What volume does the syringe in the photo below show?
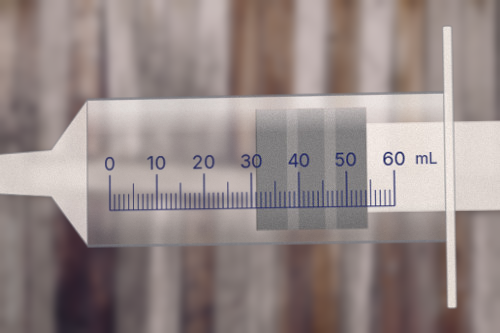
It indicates 31 mL
